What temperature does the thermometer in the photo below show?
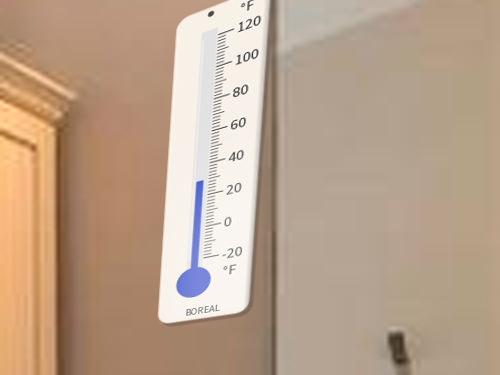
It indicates 30 °F
